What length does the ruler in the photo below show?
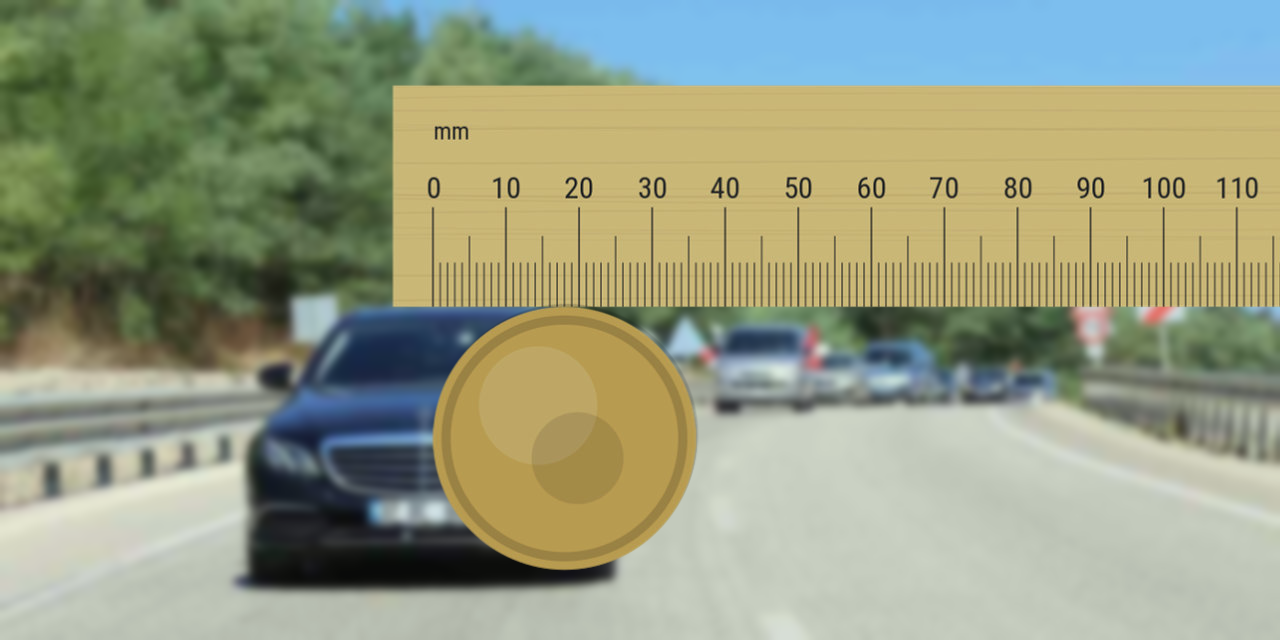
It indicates 36 mm
